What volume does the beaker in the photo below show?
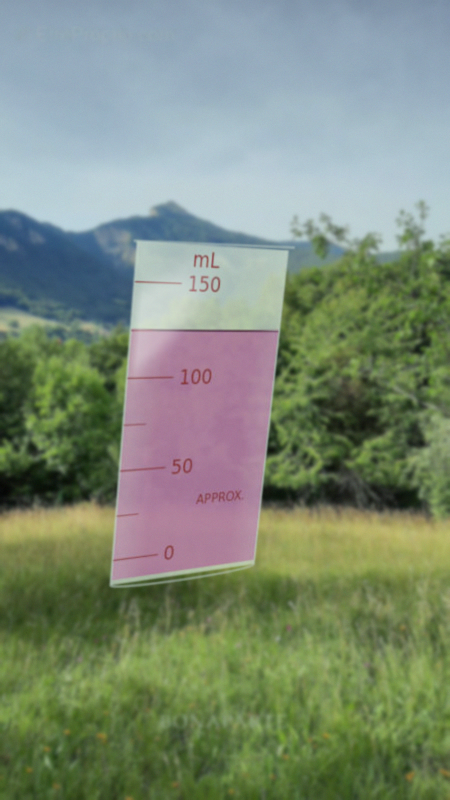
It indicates 125 mL
